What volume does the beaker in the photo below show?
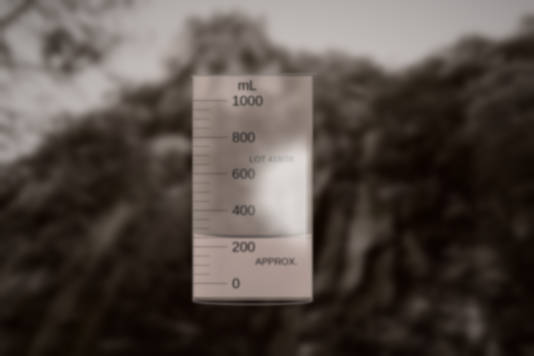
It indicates 250 mL
